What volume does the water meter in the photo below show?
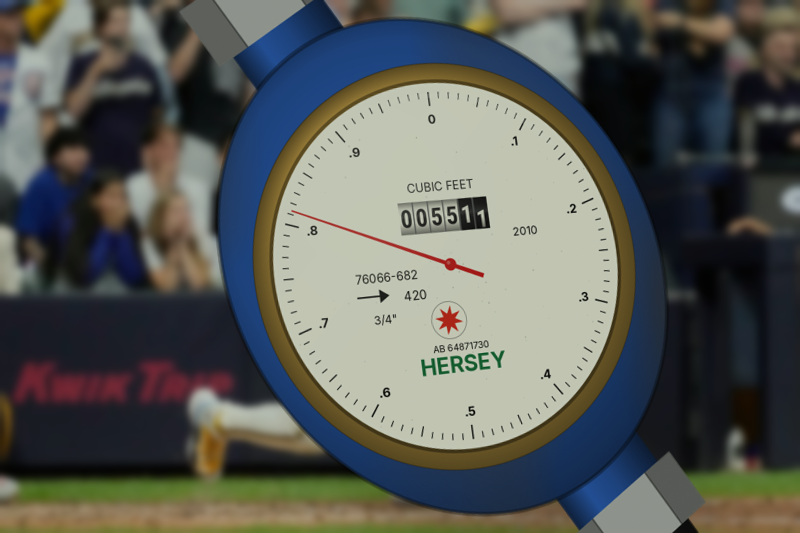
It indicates 5510.81 ft³
